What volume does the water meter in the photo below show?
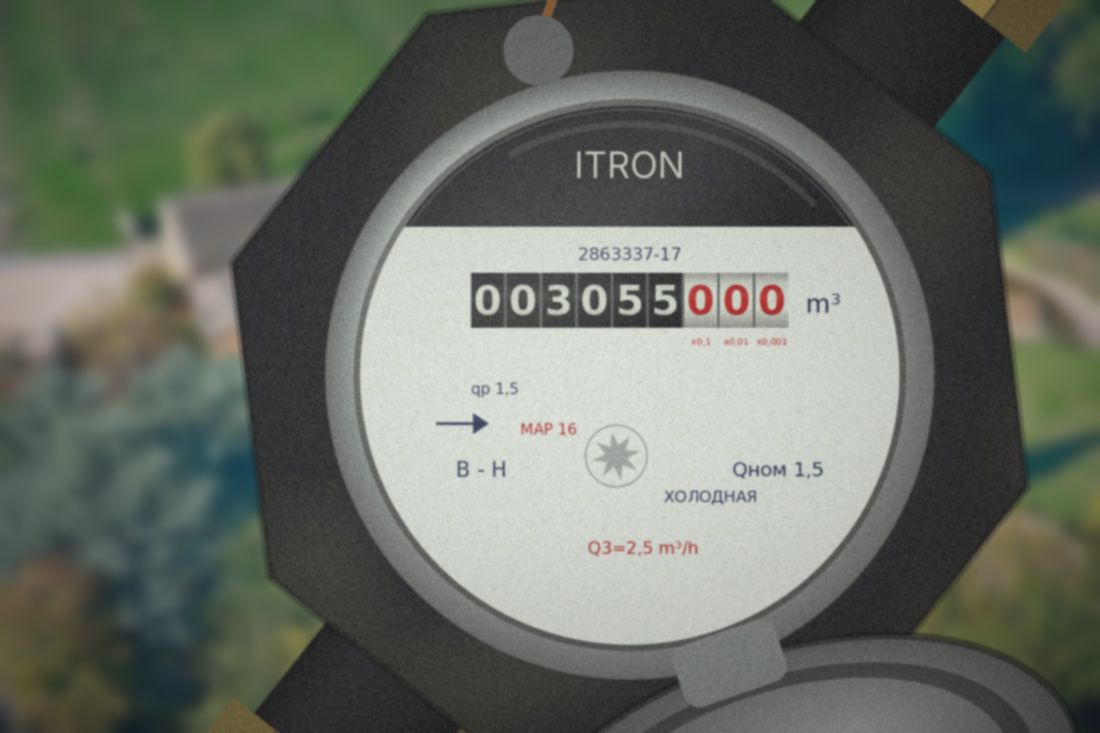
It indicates 3055.000 m³
